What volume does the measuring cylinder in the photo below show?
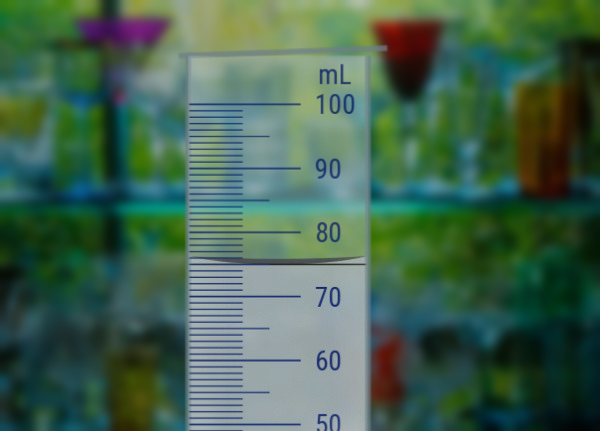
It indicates 75 mL
